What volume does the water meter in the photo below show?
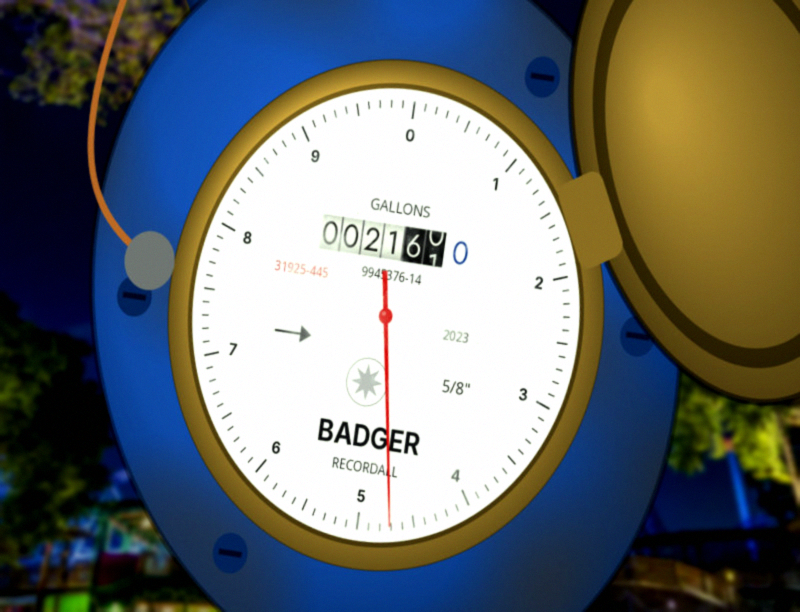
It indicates 21604.7 gal
